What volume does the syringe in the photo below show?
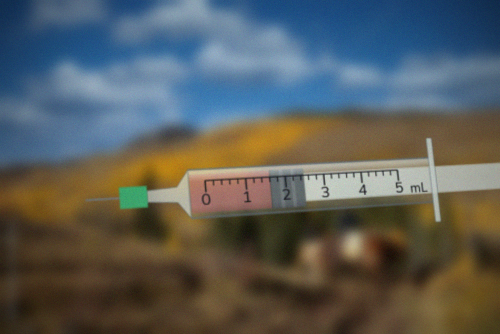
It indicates 1.6 mL
